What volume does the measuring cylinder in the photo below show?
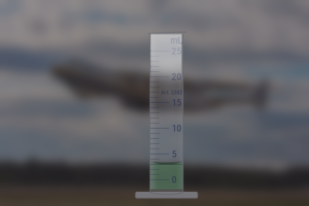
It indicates 3 mL
